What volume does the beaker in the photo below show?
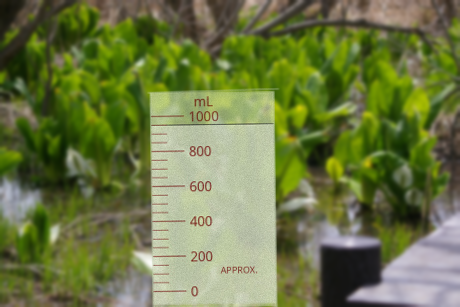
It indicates 950 mL
